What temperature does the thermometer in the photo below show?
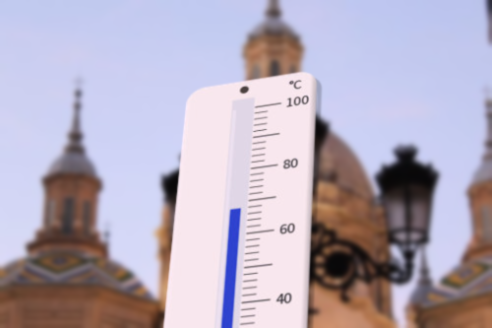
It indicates 68 °C
